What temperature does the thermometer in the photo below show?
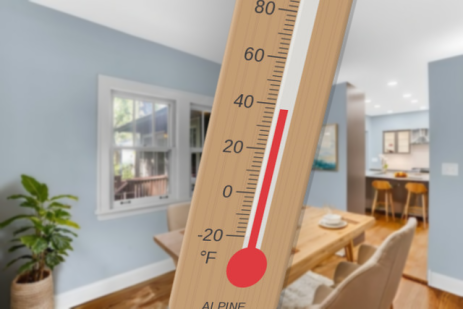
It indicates 38 °F
